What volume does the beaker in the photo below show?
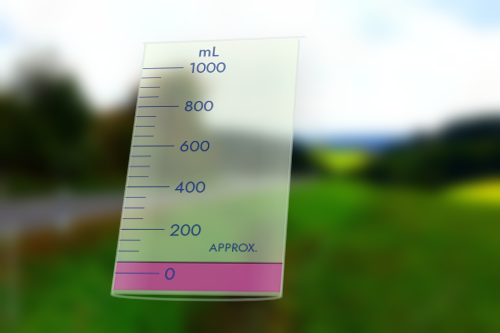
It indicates 50 mL
